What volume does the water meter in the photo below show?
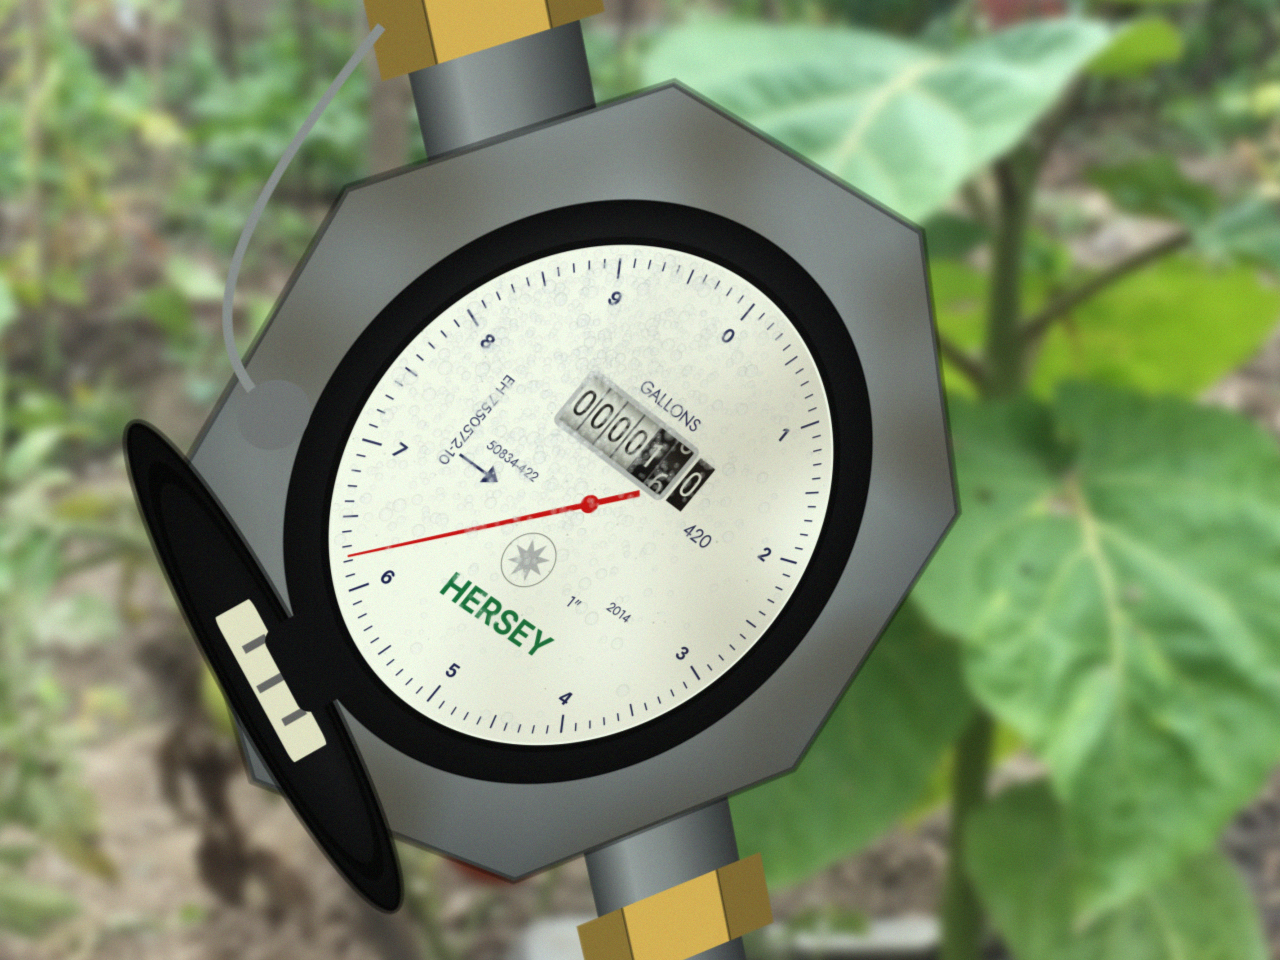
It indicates 156.2 gal
